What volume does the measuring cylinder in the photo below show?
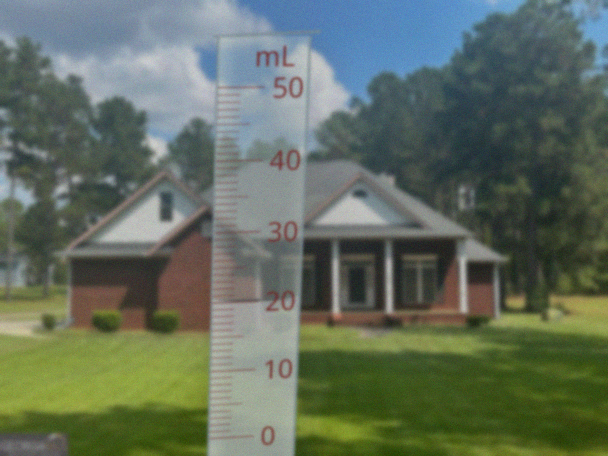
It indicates 20 mL
